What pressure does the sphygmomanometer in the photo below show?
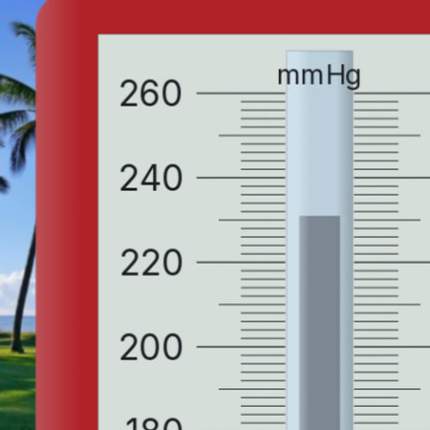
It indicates 231 mmHg
